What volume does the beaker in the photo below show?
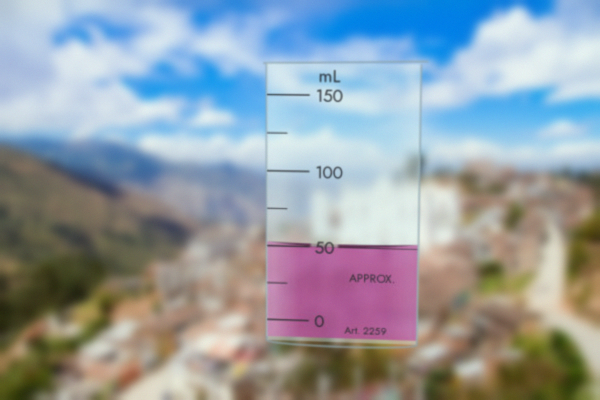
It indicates 50 mL
